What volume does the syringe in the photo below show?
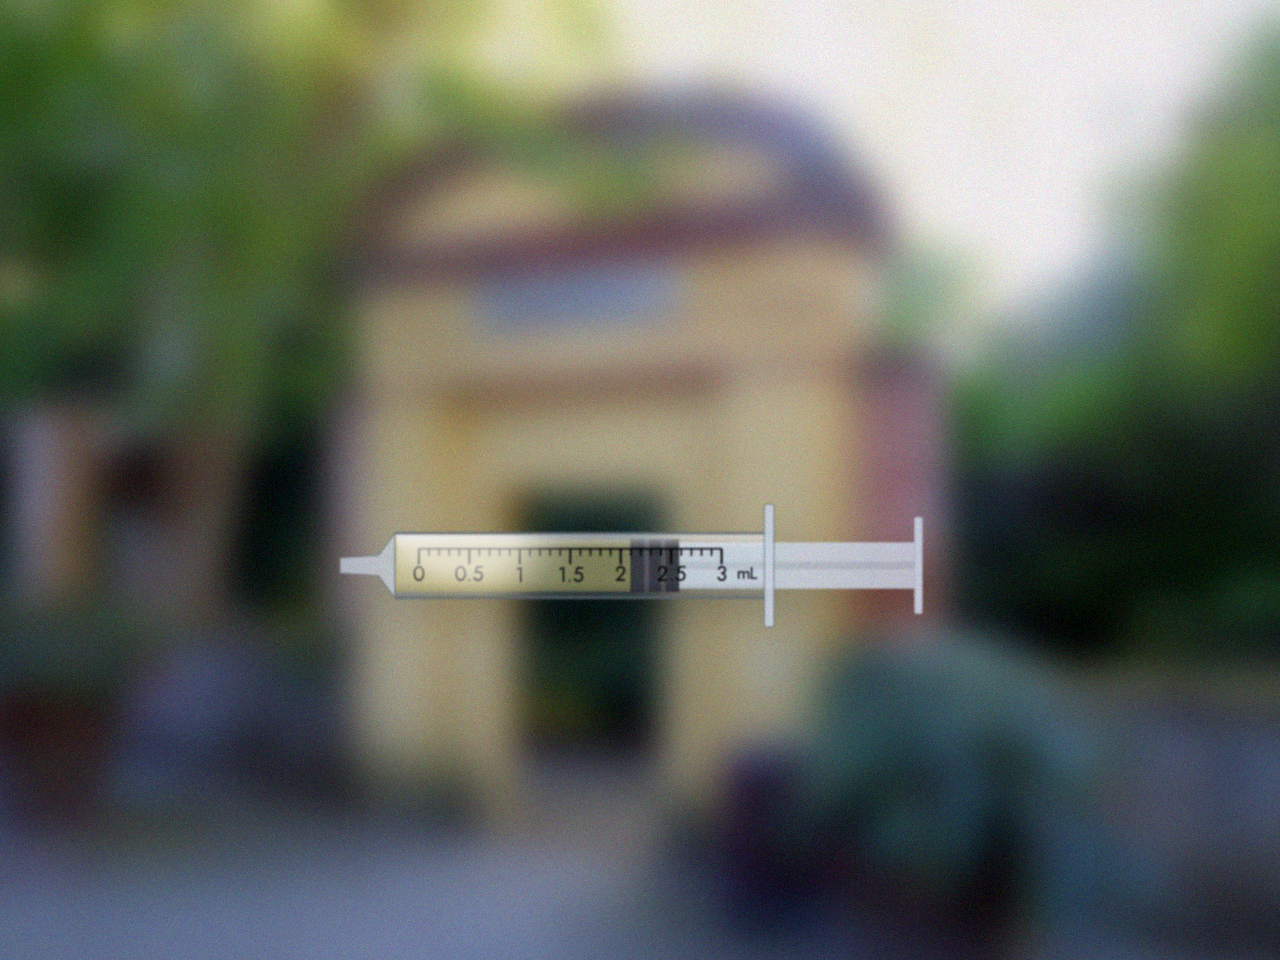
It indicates 2.1 mL
